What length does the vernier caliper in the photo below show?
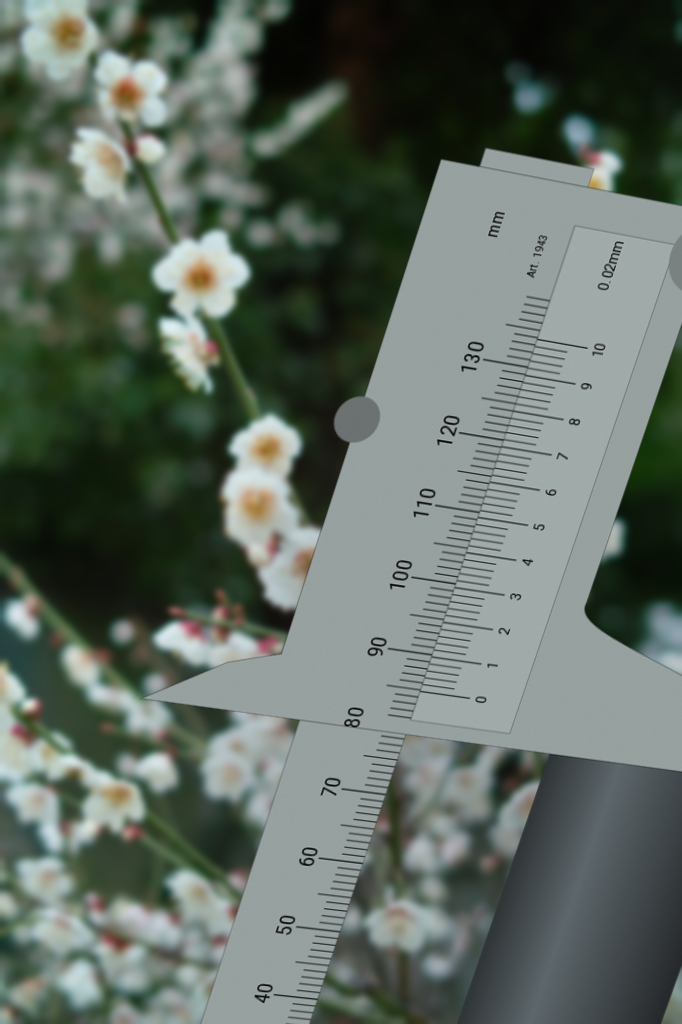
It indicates 84.8 mm
